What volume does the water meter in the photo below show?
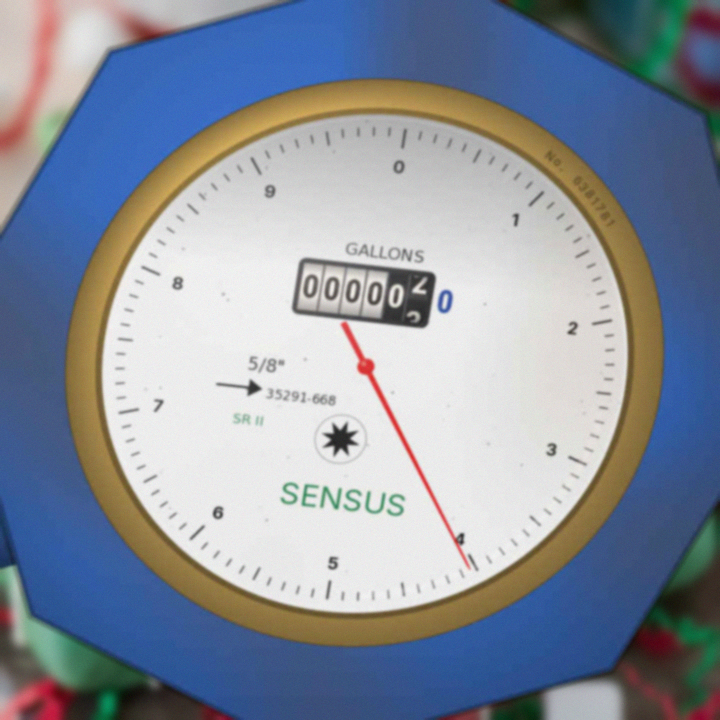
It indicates 24.0 gal
